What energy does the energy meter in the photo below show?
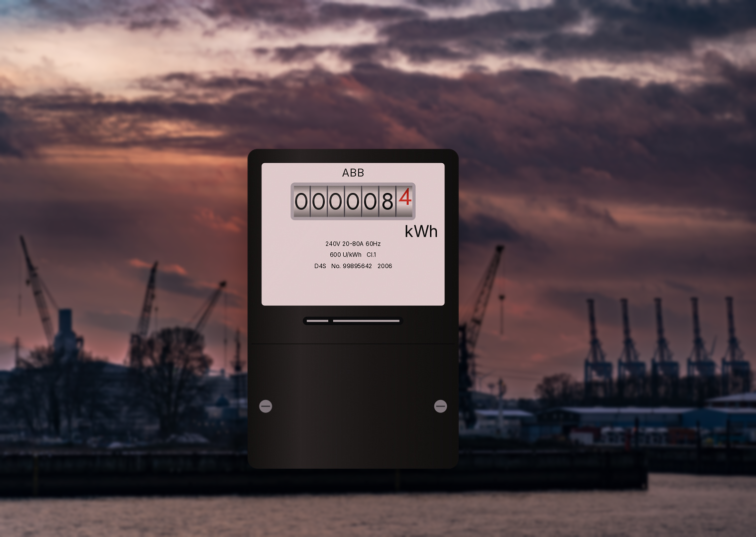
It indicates 8.4 kWh
